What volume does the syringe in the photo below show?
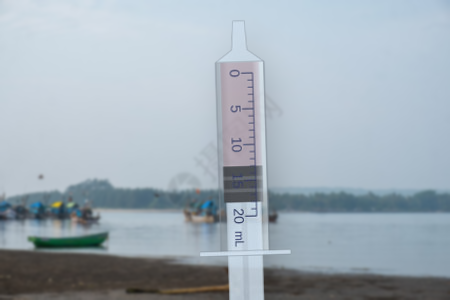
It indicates 13 mL
